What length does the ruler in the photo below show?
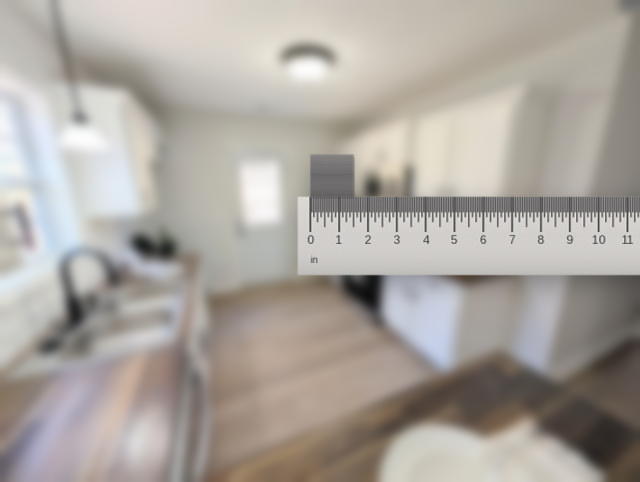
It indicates 1.5 in
